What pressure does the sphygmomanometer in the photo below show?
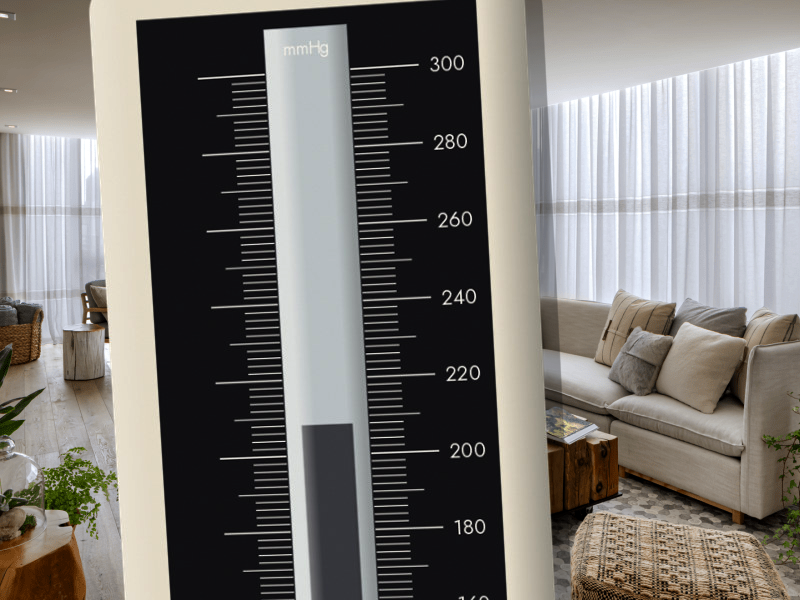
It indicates 208 mmHg
